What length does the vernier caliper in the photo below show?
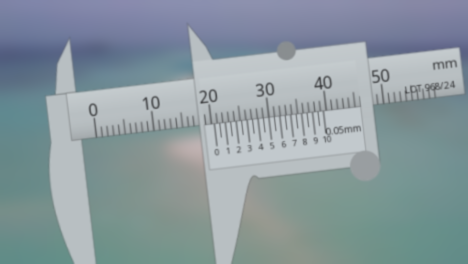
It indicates 20.5 mm
